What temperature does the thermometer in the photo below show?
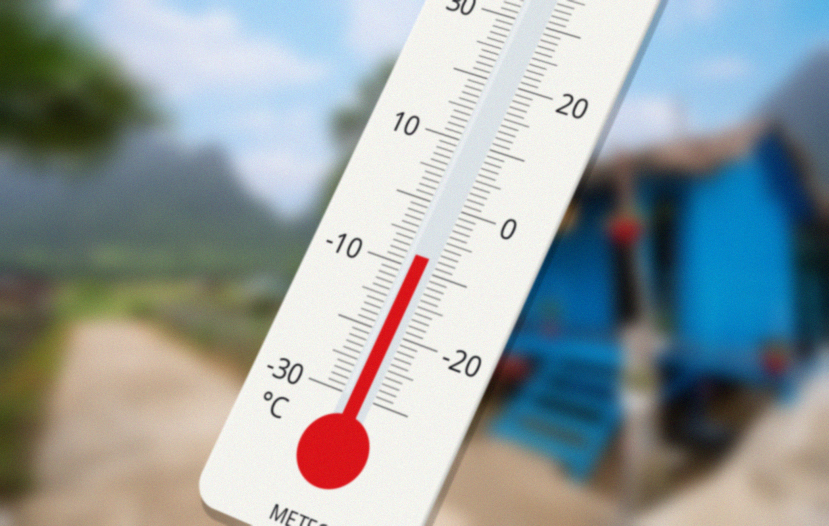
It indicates -8 °C
